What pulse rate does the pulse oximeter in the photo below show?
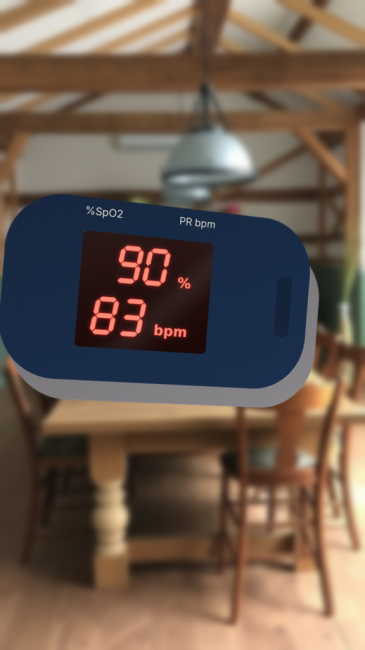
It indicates 83 bpm
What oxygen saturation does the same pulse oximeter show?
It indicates 90 %
